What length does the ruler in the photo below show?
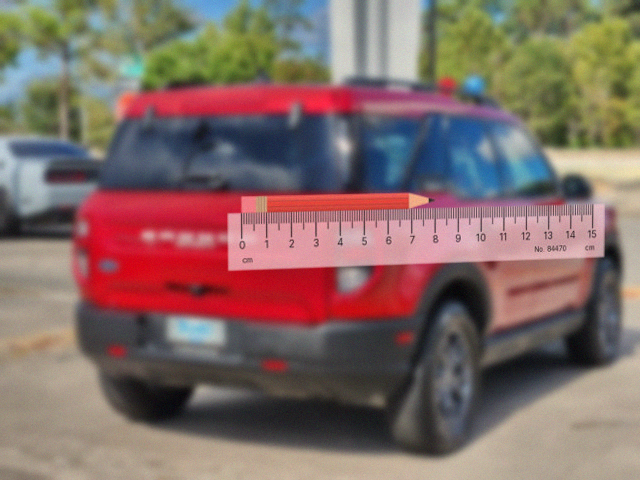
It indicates 8 cm
